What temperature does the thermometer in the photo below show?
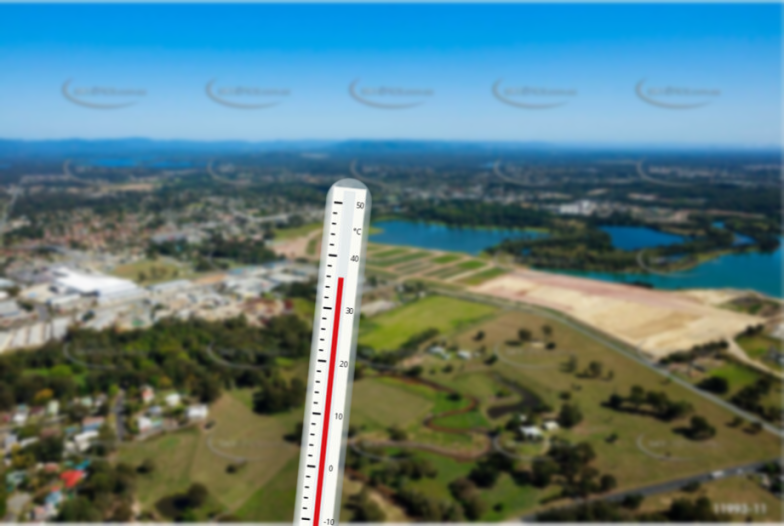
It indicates 36 °C
